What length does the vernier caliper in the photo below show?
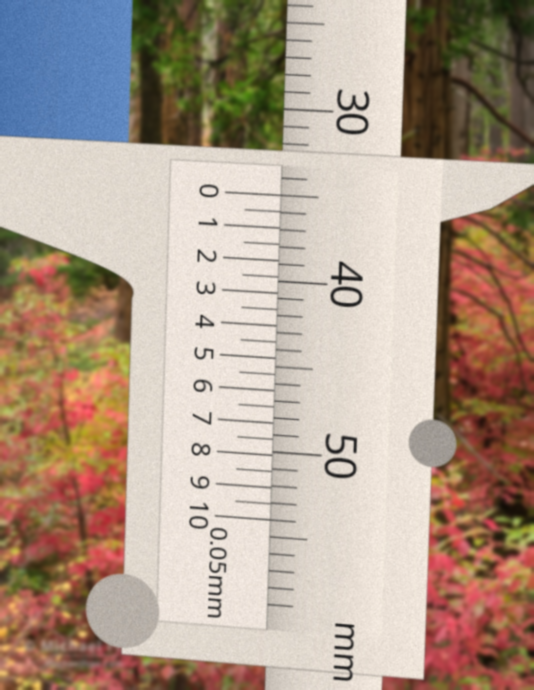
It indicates 35.0 mm
